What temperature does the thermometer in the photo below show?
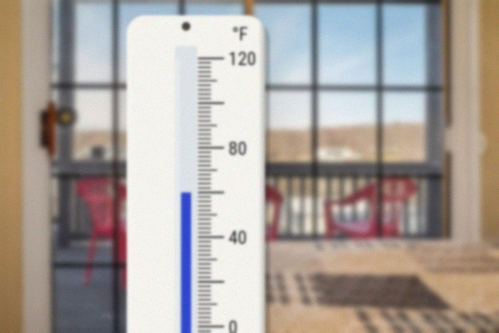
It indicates 60 °F
